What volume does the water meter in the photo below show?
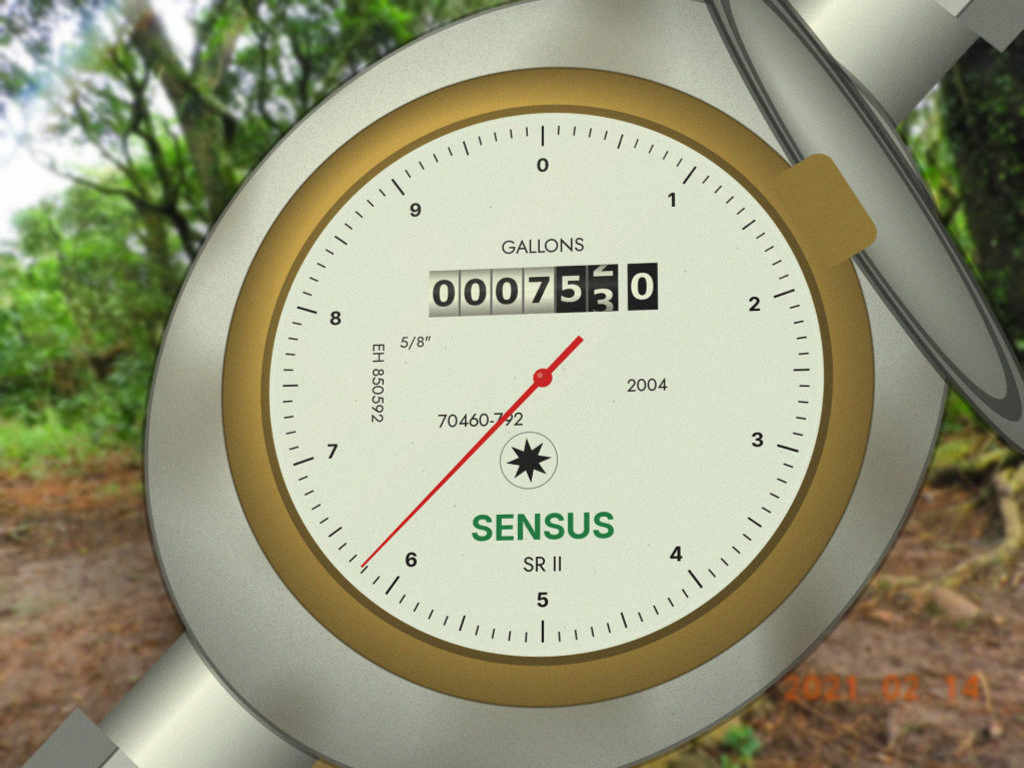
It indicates 7526.2 gal
